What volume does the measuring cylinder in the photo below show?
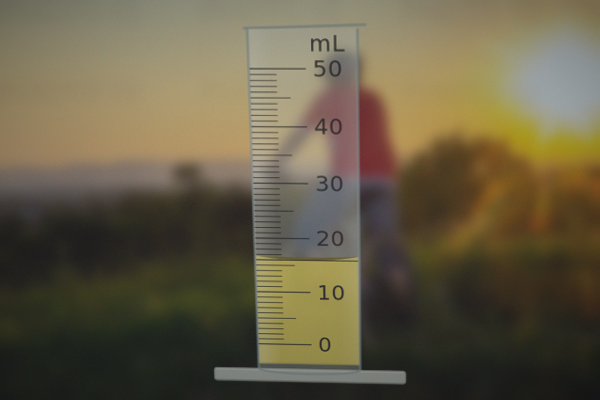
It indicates 16 mL
